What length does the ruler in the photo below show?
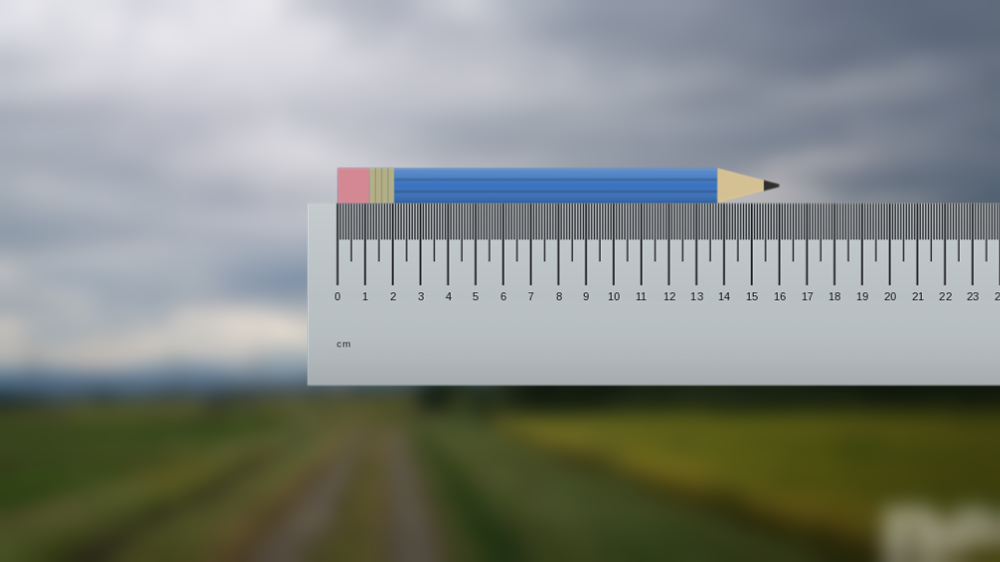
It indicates 16 cm
